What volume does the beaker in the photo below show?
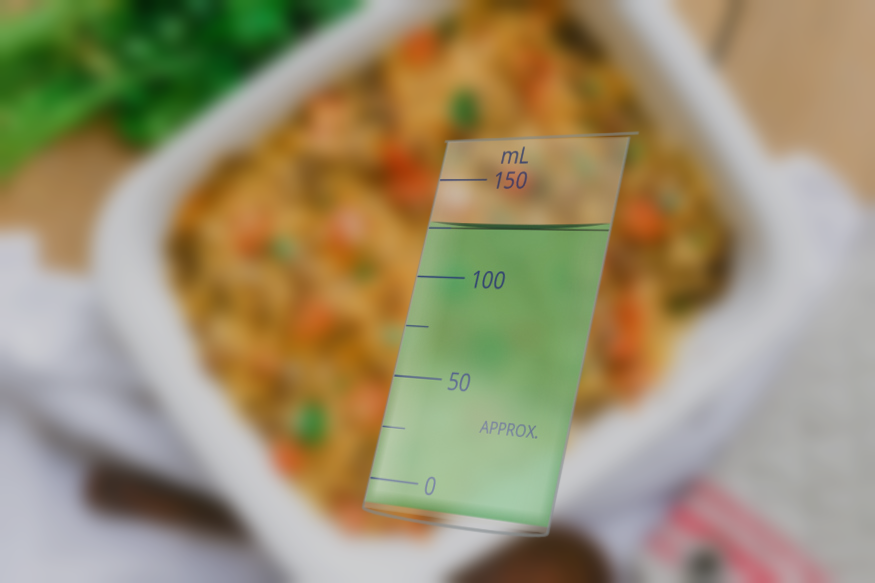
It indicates 125 mL
